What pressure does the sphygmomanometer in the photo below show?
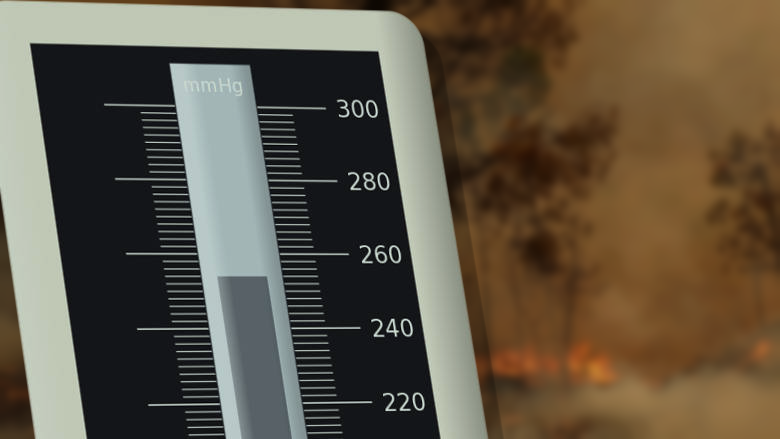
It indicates 254 mmHg
